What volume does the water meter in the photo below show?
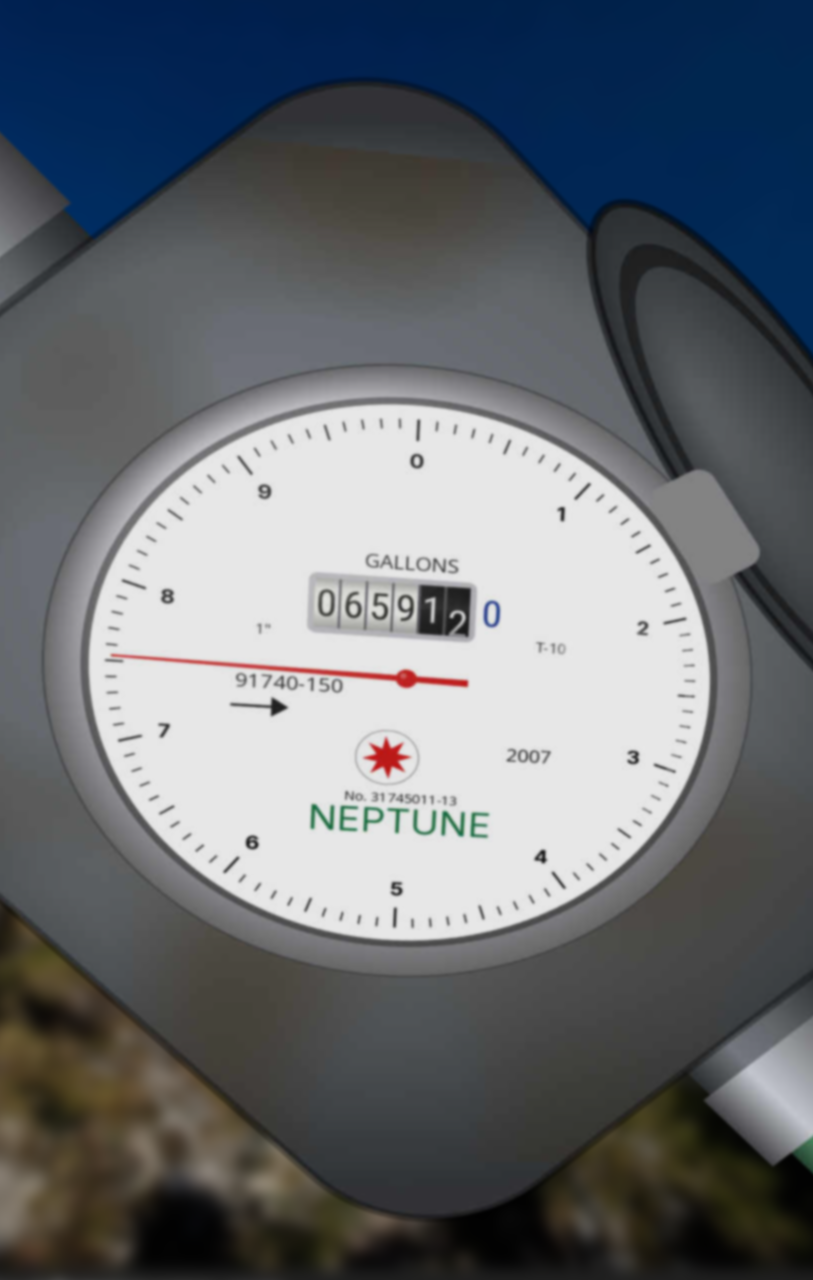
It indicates 659117.5 gal
